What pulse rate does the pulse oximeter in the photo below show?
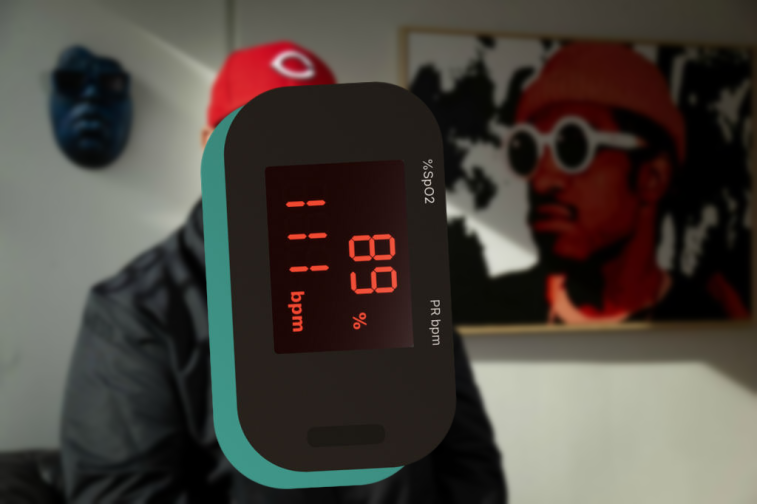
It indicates 111 bpm
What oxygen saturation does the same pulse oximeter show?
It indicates 89 %
